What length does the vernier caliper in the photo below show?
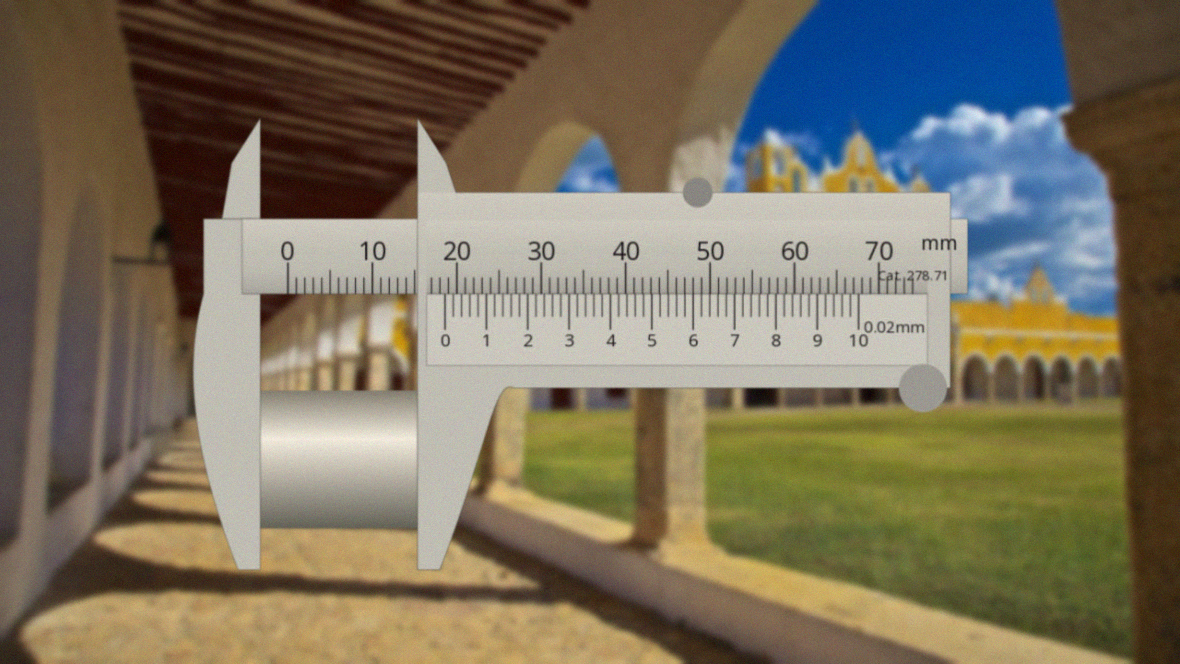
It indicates 18.6 mm
